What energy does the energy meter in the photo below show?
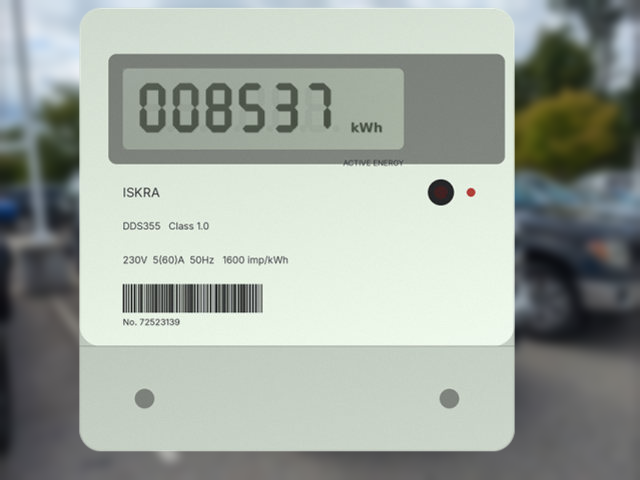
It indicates 8537 kWh
